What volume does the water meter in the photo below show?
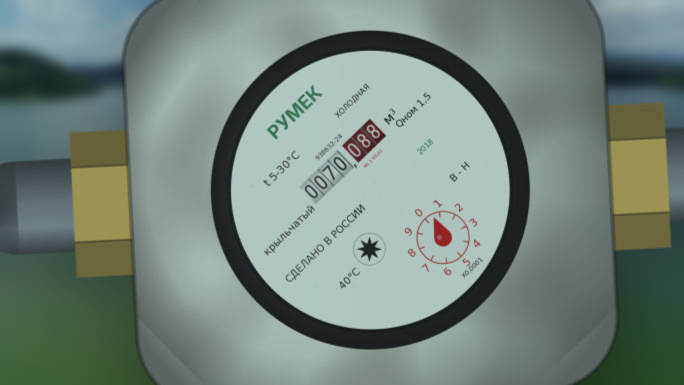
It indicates 70.0880 m³
